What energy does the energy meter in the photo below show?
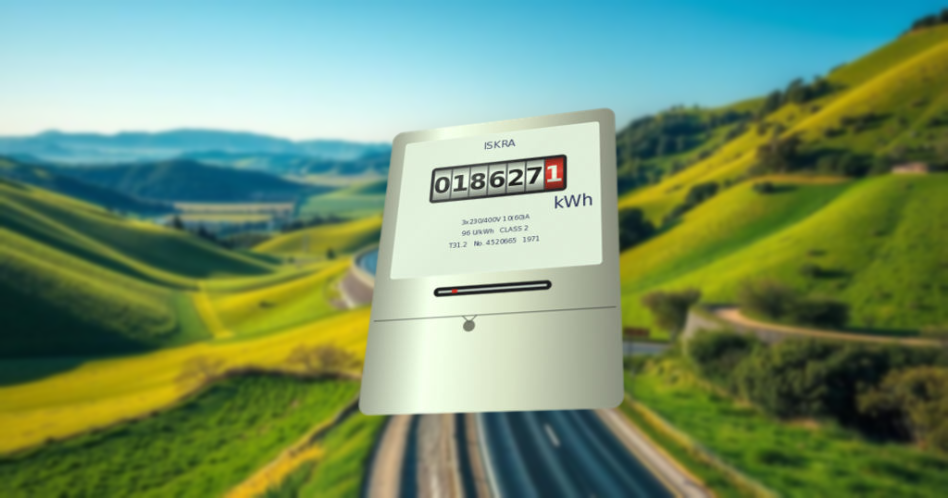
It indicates 18627.1 kWh
